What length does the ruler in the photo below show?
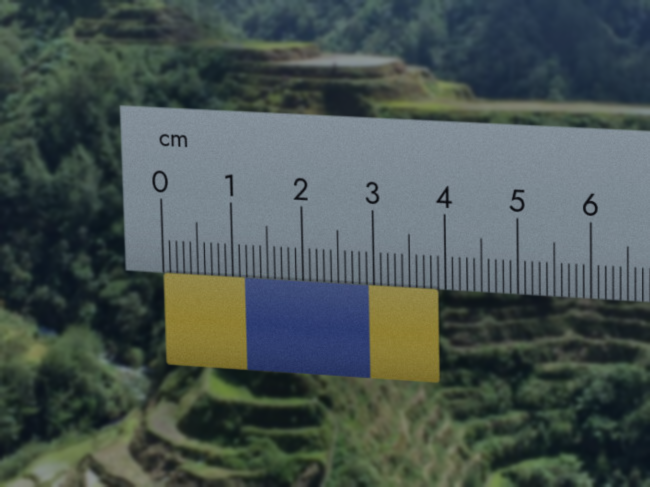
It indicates 3.9 cm
